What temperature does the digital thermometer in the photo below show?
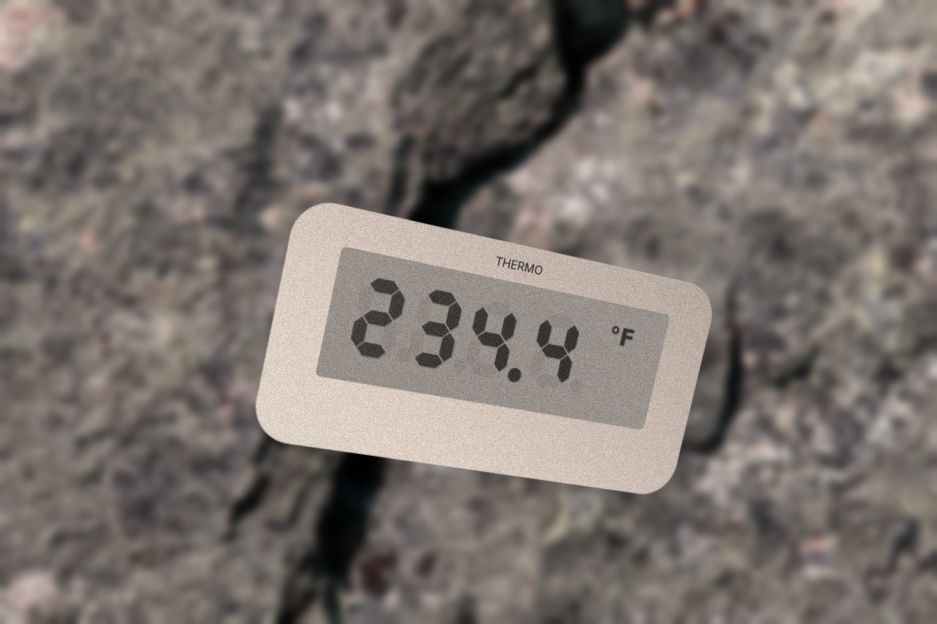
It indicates 234.4 °F
